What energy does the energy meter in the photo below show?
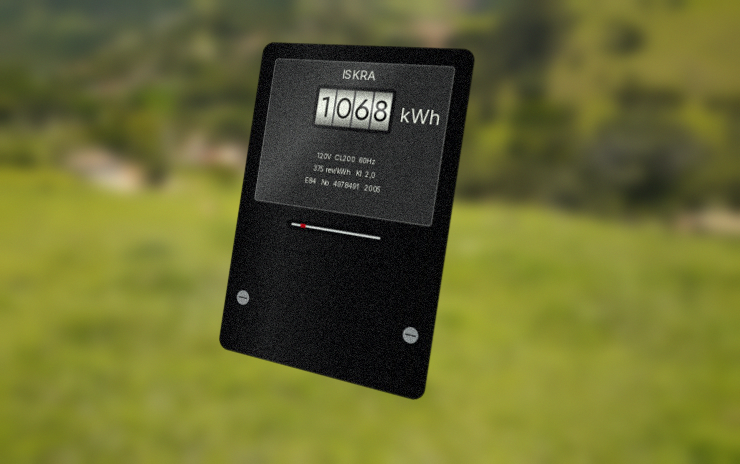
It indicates 1068 kWh
